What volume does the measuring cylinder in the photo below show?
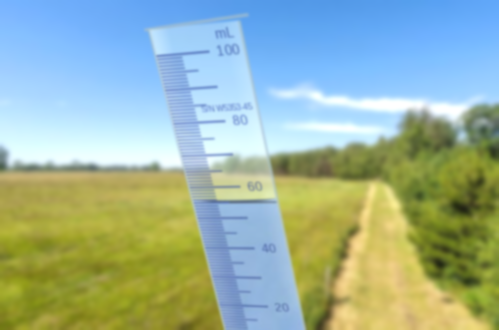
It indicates 55 mL
